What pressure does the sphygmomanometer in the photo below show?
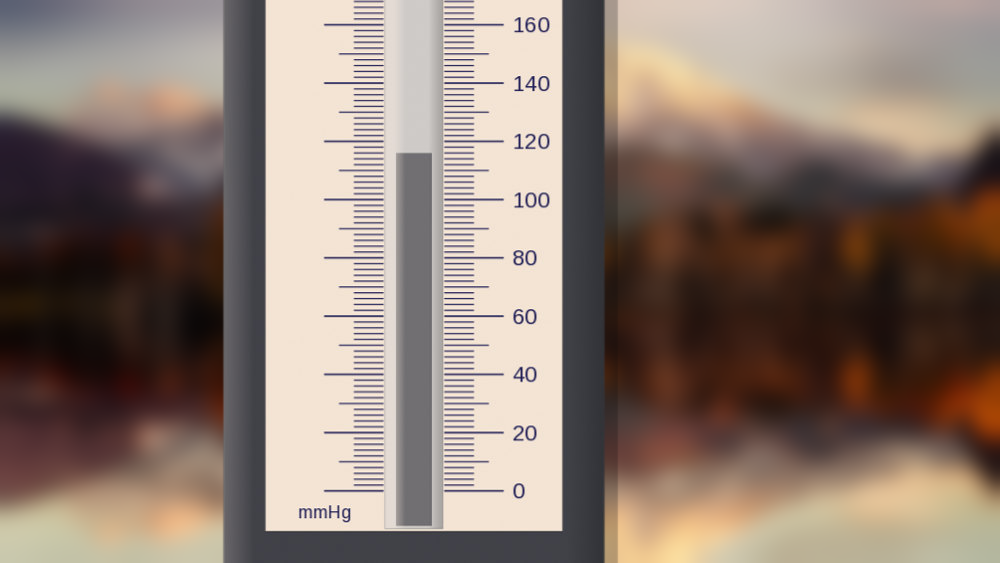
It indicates 116 mmHg
